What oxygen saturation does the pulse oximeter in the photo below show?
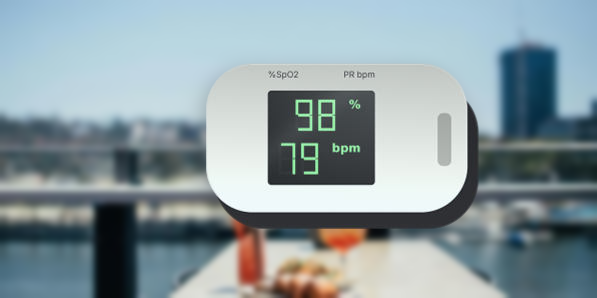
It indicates 98 %
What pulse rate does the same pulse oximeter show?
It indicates 79 bpm
